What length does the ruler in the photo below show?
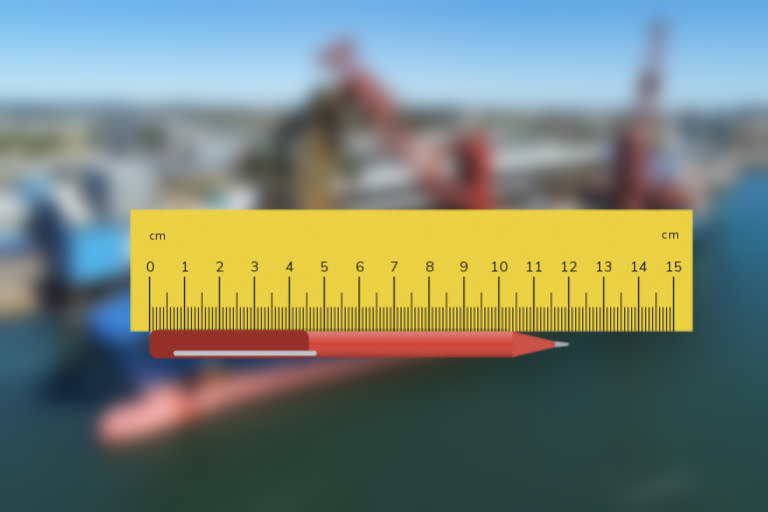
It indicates 12 cm
